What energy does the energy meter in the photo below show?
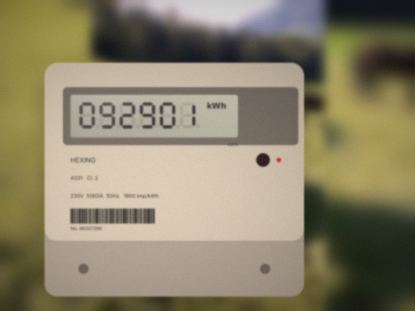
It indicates 92901 kWh
